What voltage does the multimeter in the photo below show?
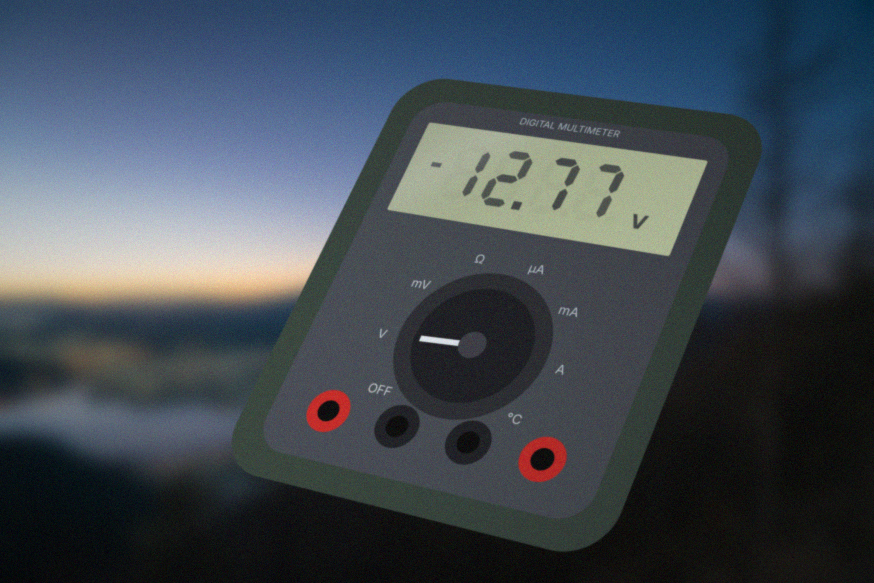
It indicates -12.77 V
